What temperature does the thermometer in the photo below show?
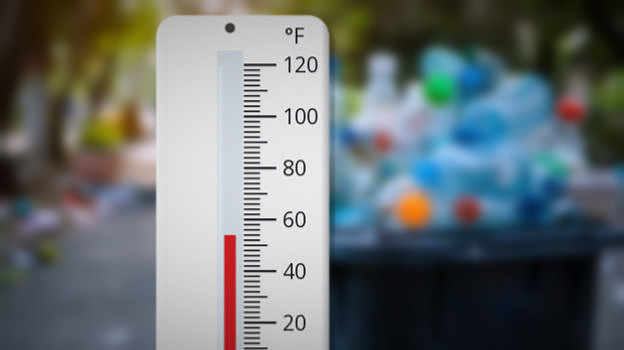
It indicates 54 °F
